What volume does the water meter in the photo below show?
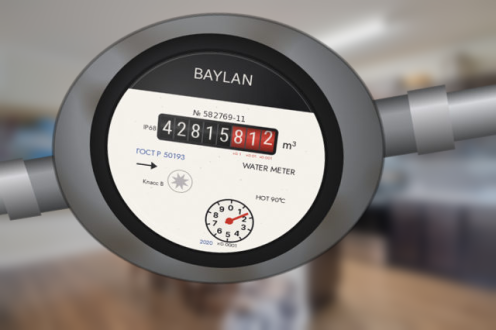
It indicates 42815.8121 m³
